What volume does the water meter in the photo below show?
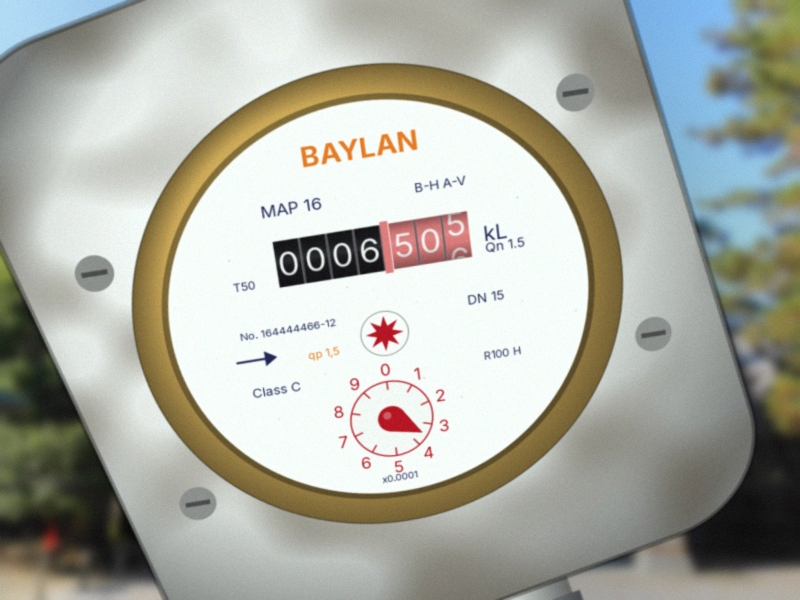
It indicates 6.5053 kL
